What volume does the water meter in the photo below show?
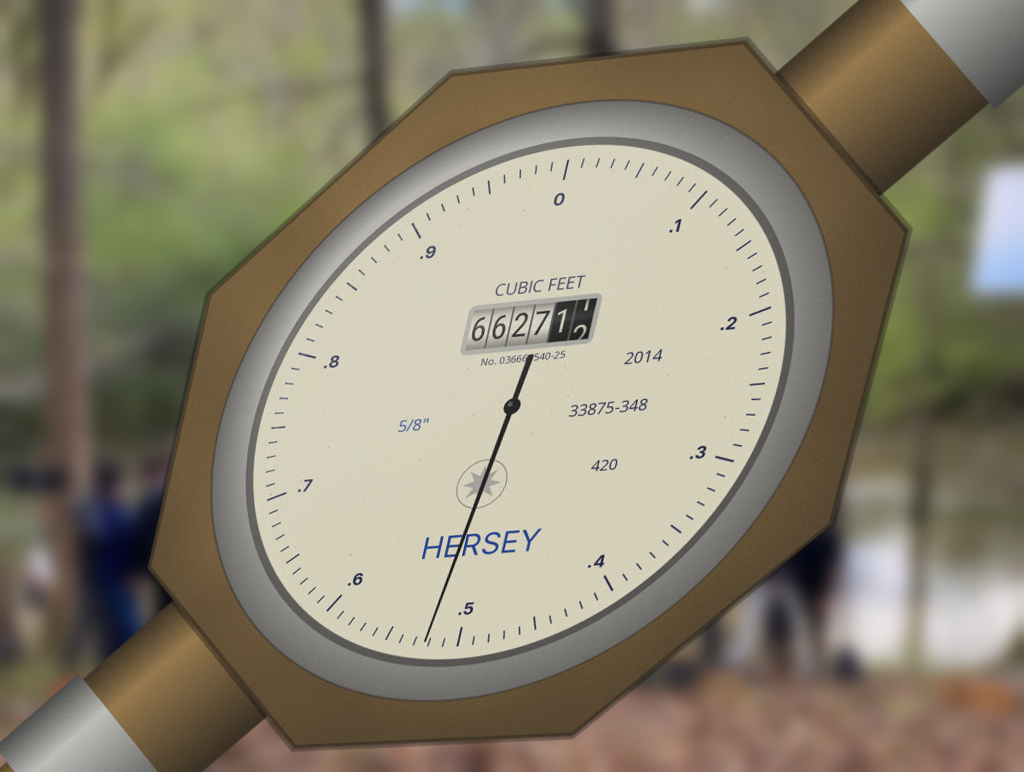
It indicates 662711.52 ft³
